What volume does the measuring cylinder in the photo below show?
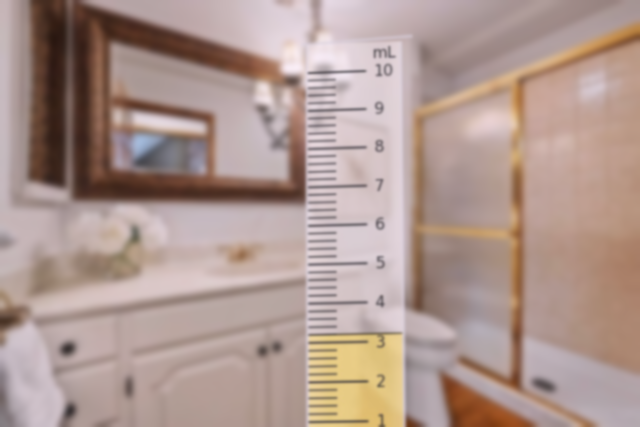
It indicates 3.2 mL
